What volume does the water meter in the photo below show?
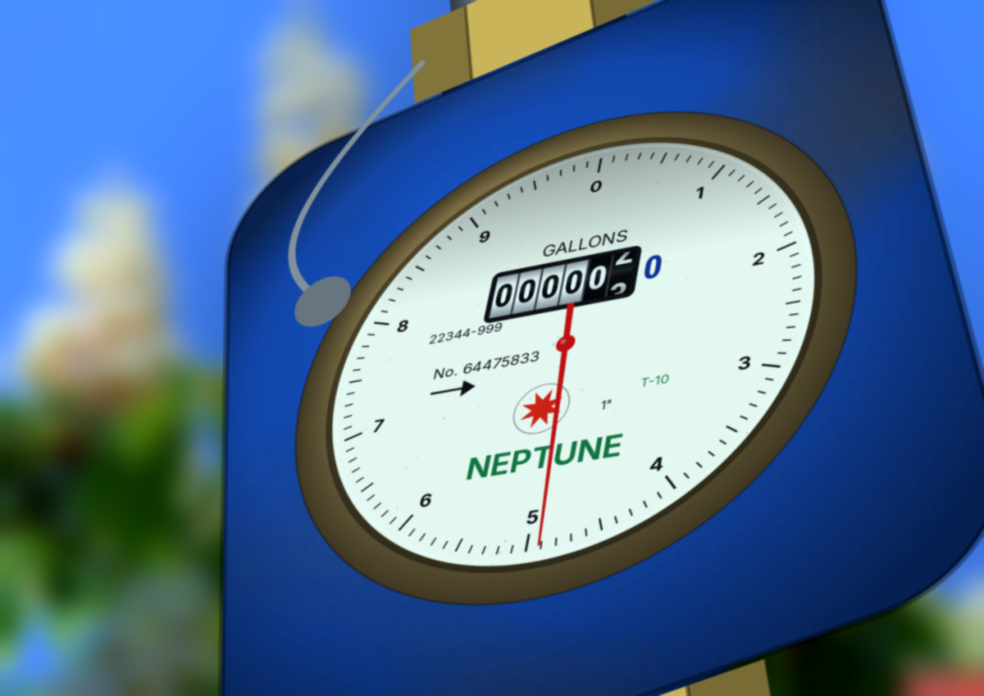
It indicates 24.9 gal
